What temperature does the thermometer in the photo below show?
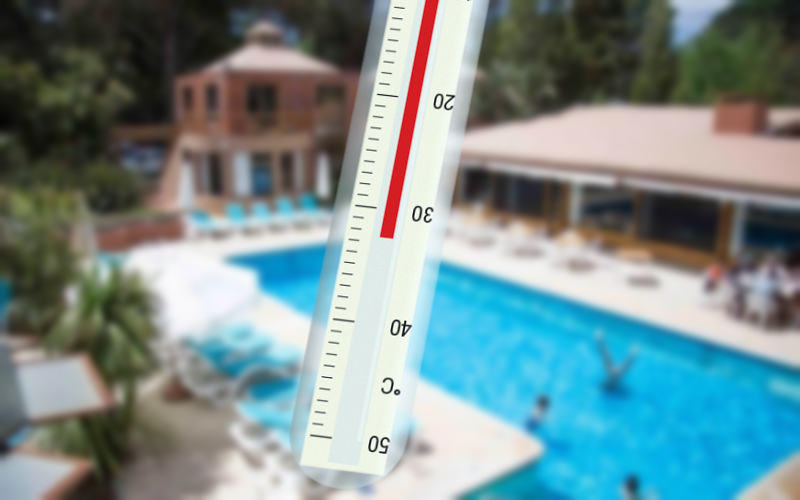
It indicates 32.5 °C
